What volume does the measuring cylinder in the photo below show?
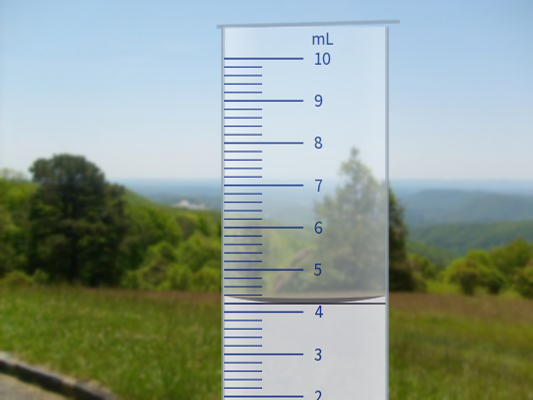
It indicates 4.2 mL
